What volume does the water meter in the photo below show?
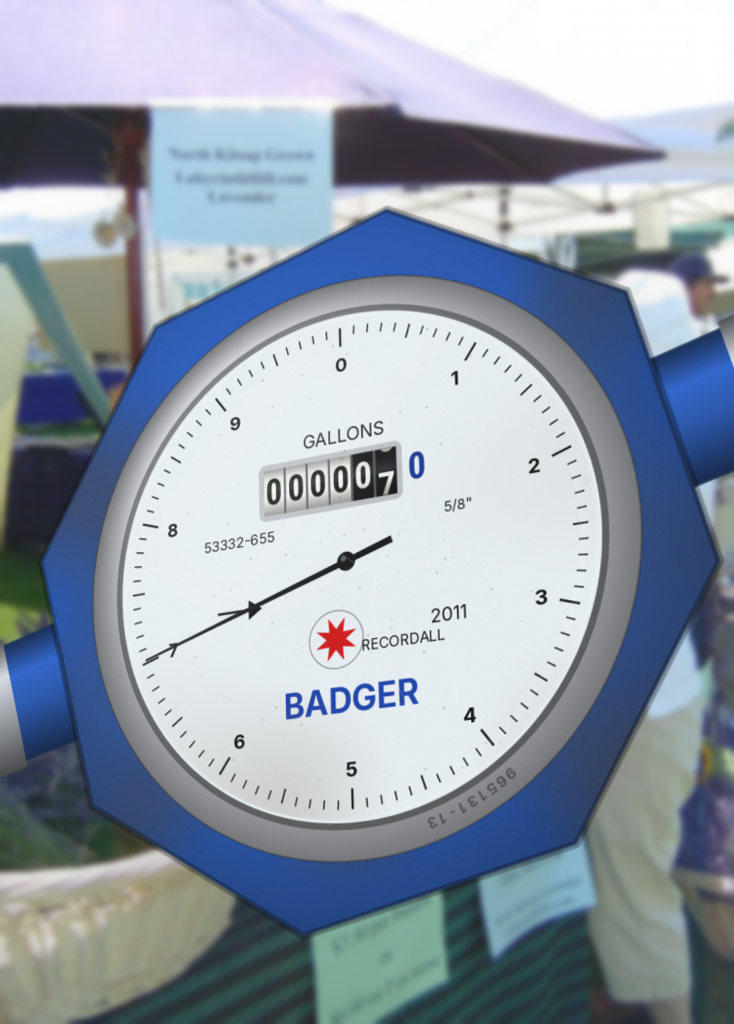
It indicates 67.0 gal
